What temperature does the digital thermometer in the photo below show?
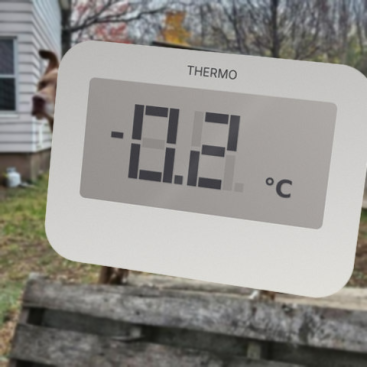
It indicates -0.2 °C
